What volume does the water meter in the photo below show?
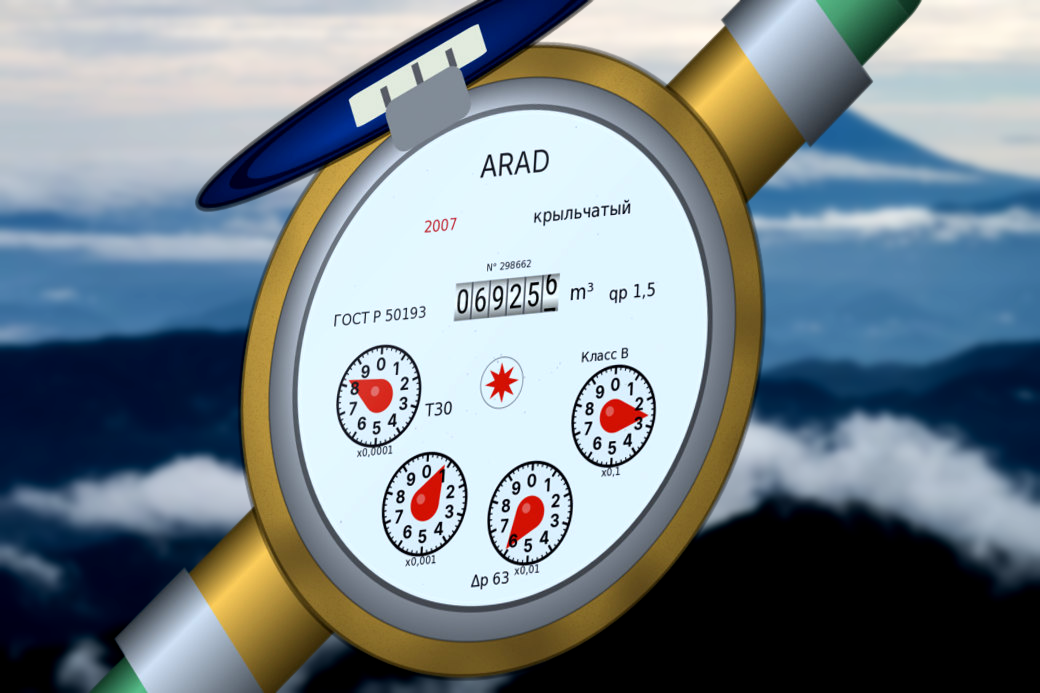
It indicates 69256.2608 m³
